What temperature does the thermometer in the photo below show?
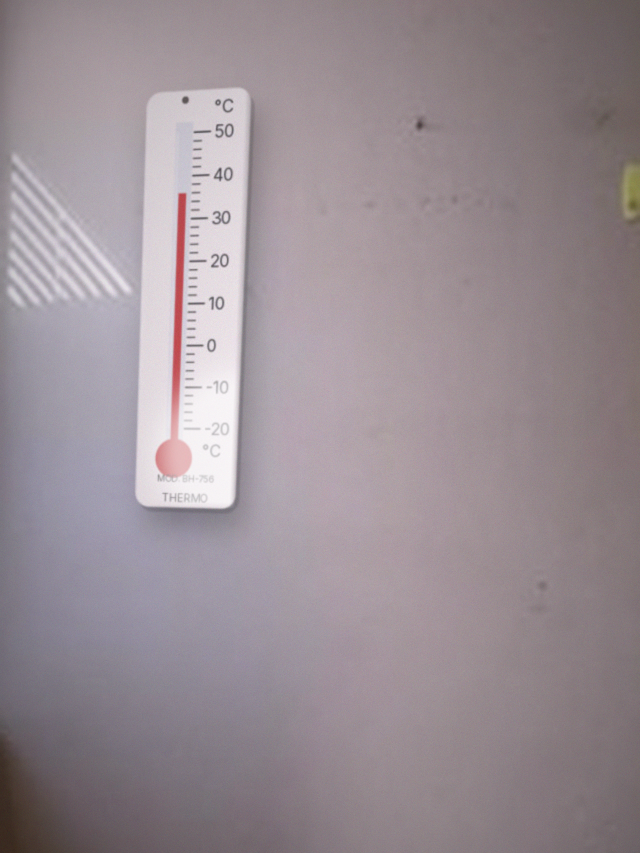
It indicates 36 °C
